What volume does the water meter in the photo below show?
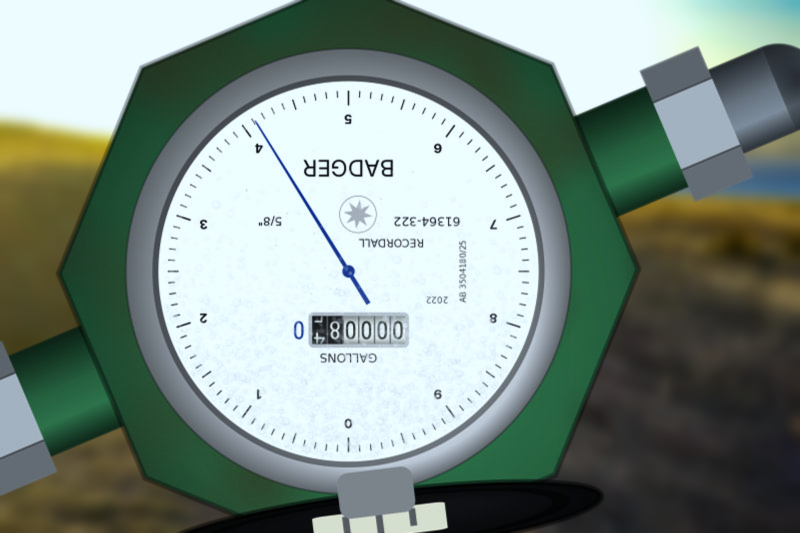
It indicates 844.1 gal
